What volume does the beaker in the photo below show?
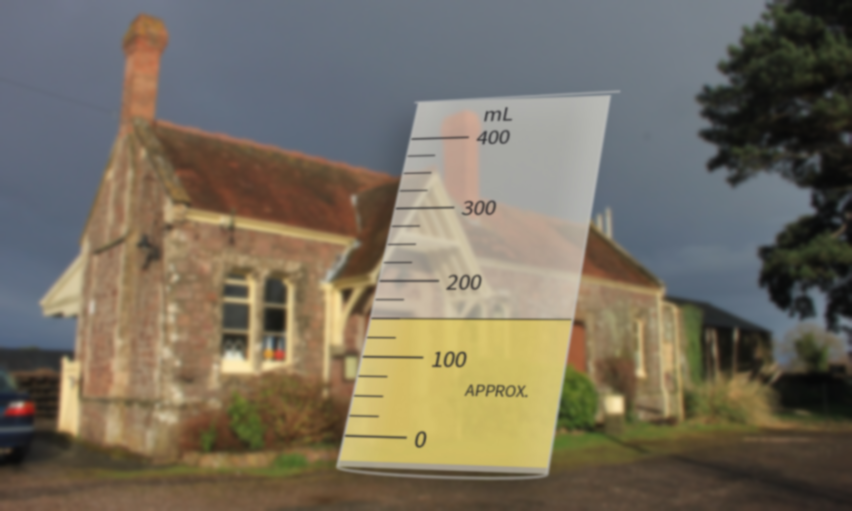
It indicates 150 mL
